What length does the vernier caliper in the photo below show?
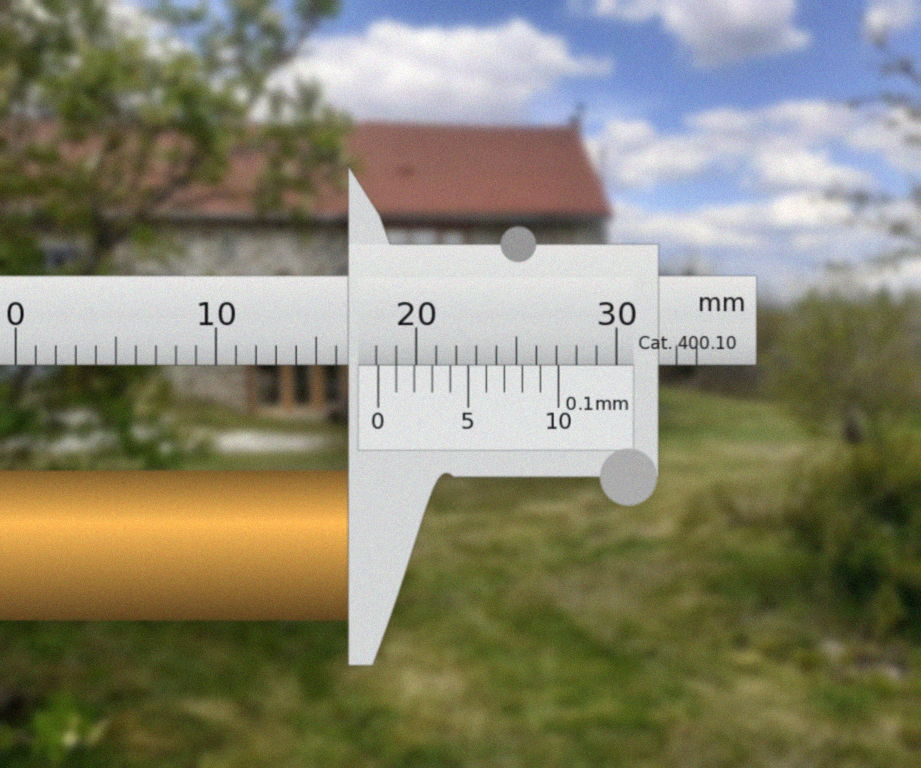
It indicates 18.1 mm
